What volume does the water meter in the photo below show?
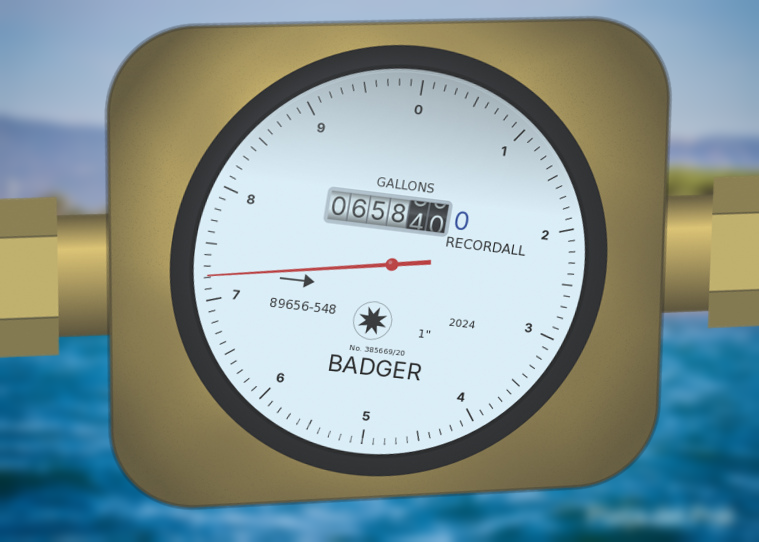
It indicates 658397.2 gal
